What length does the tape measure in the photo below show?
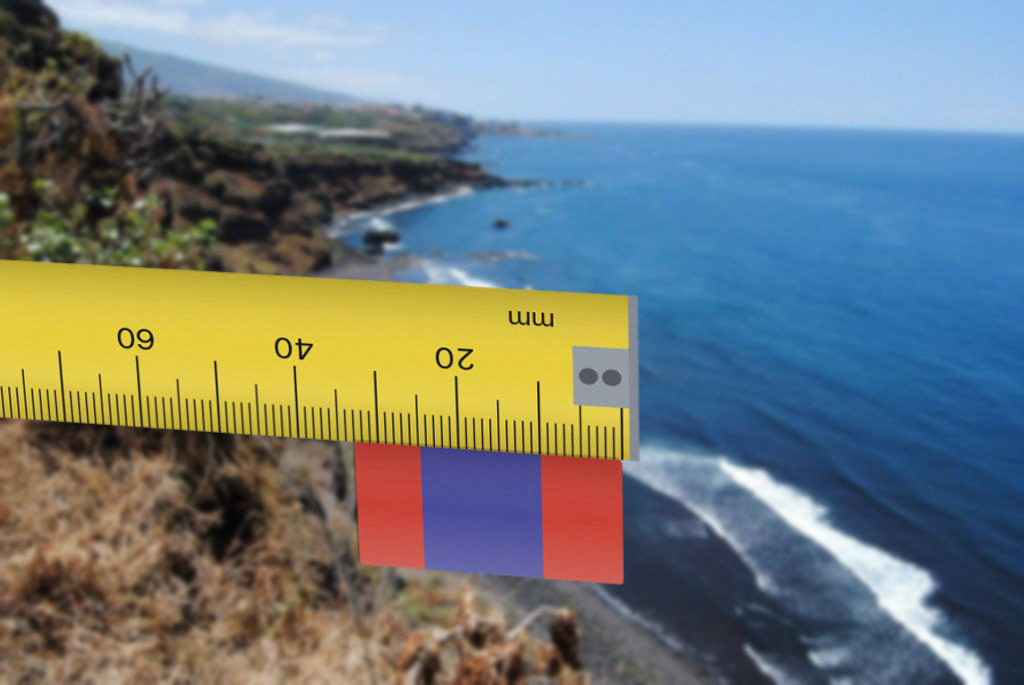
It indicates 33 mm
